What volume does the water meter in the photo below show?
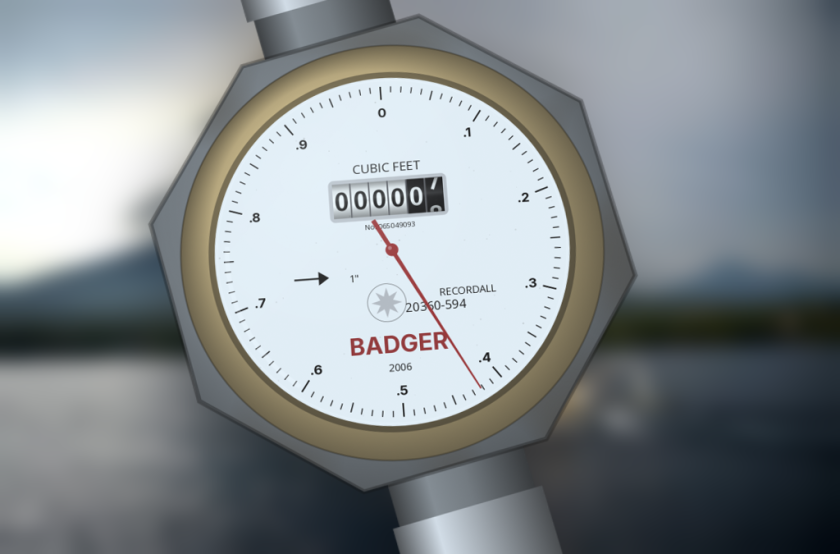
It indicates 7.42 ft³
